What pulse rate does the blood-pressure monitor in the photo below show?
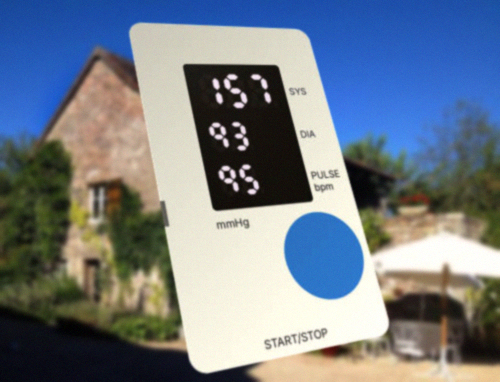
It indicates 95 bpm
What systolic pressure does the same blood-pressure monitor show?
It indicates 157 mmHg
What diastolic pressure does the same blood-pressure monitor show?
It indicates 93 mmHg
